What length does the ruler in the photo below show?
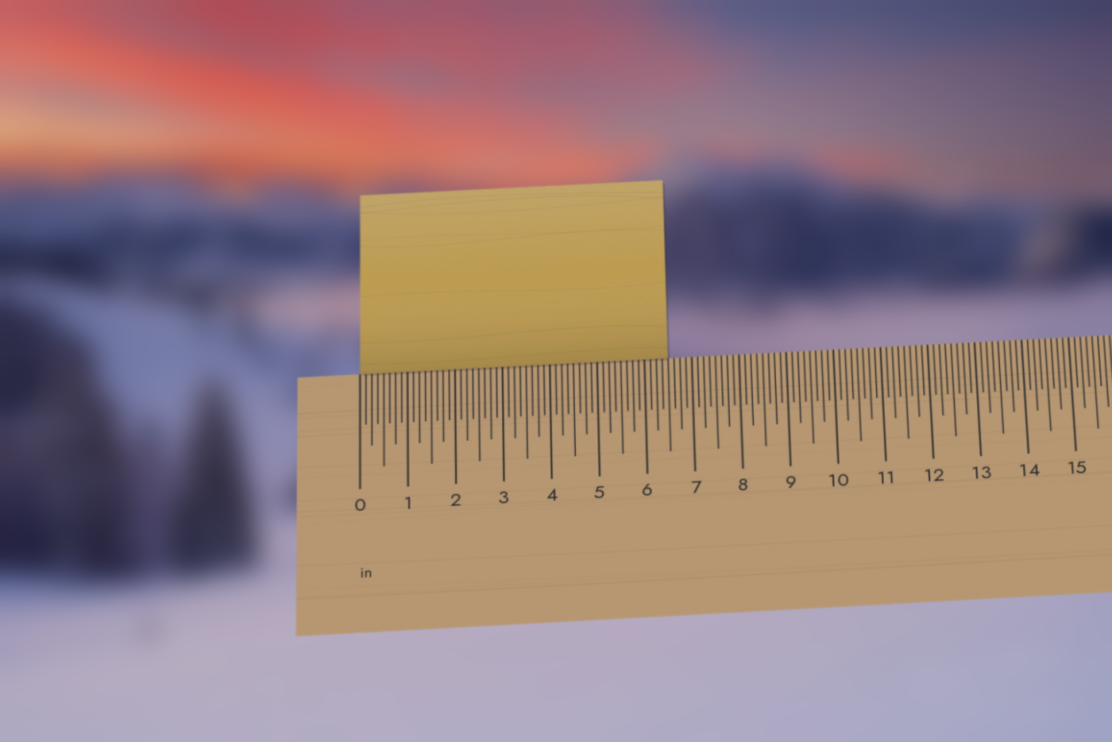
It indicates 6.5 in
